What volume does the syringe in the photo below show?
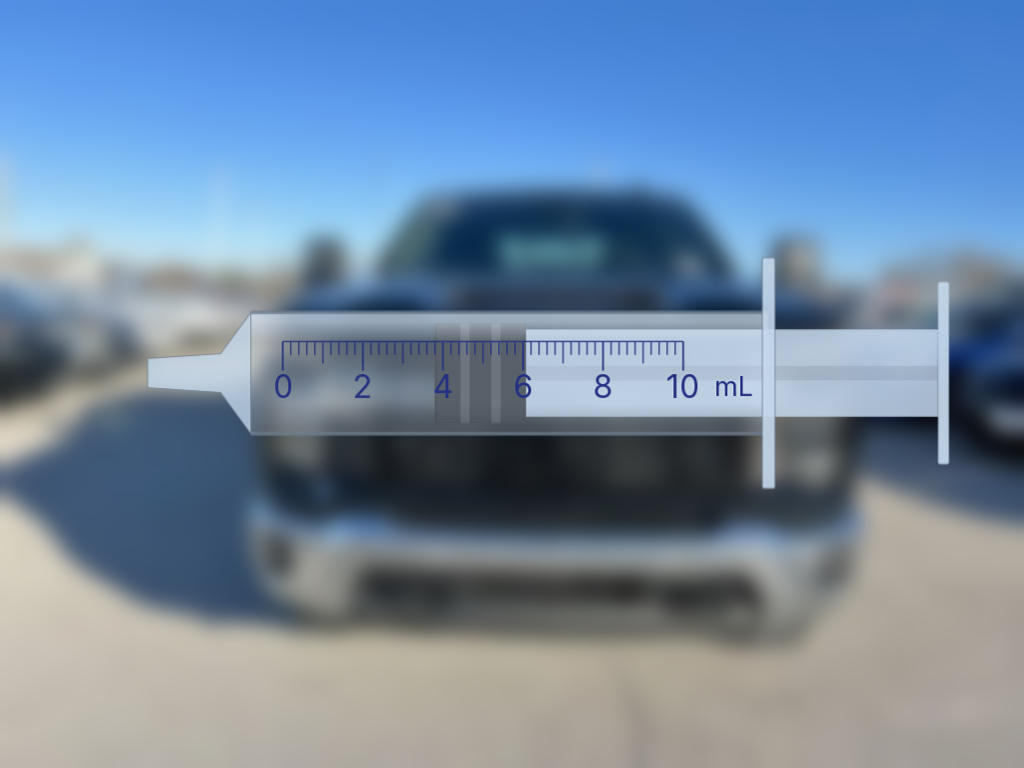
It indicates 3.8 mL
